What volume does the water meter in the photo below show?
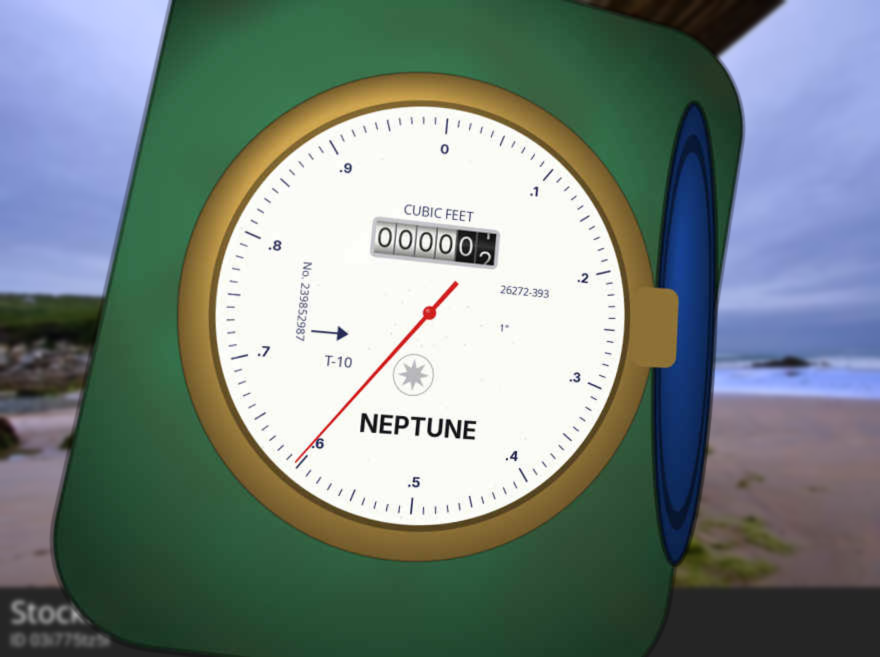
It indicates 1.60 ft³
